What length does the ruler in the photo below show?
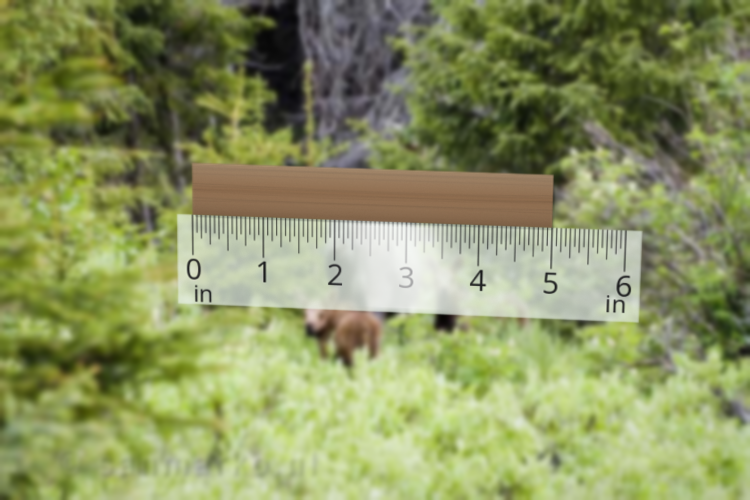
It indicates 5 in
